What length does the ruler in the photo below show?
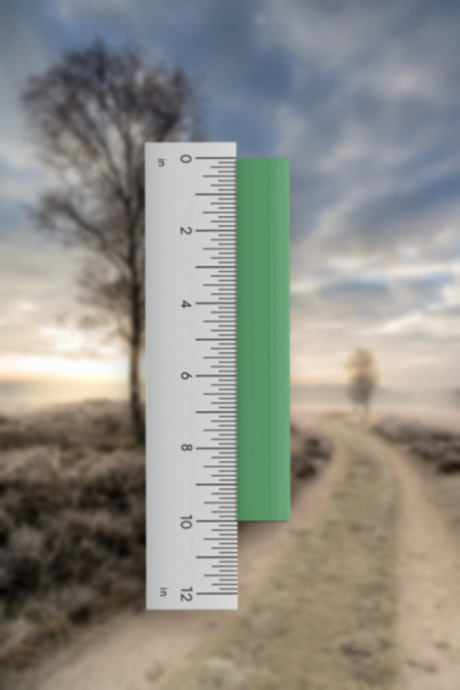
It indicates 10 in
